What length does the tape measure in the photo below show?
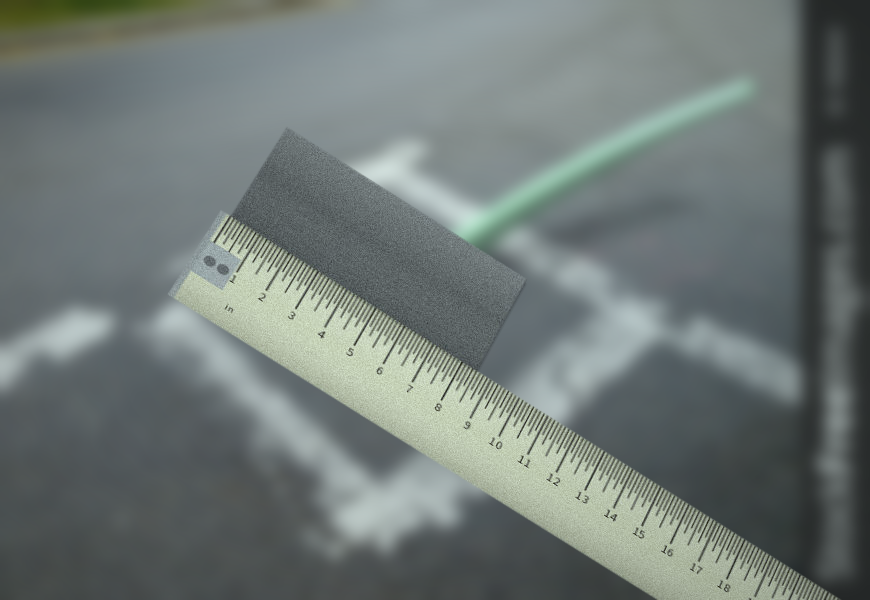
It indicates 8.5 in
